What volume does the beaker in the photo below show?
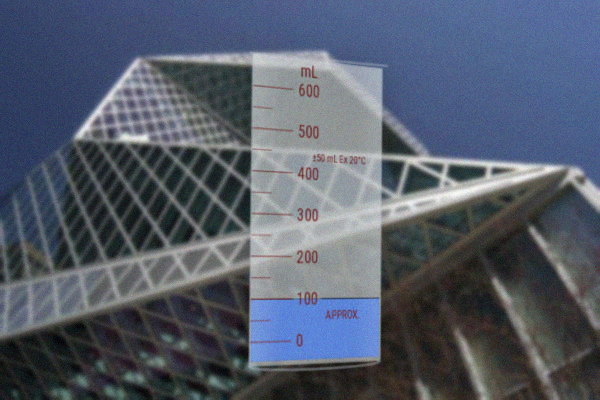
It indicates 100 mL
